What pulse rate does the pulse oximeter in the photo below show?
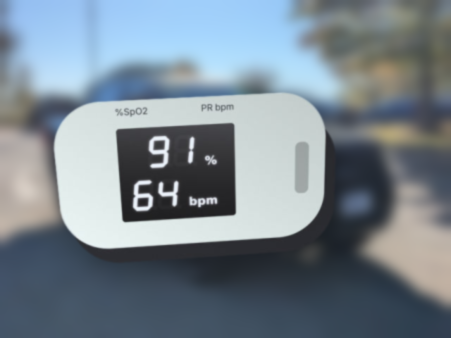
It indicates 64 bpm
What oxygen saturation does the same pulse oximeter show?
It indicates 91 %
